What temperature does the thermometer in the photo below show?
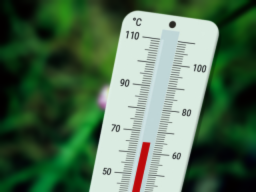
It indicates 65 °C
